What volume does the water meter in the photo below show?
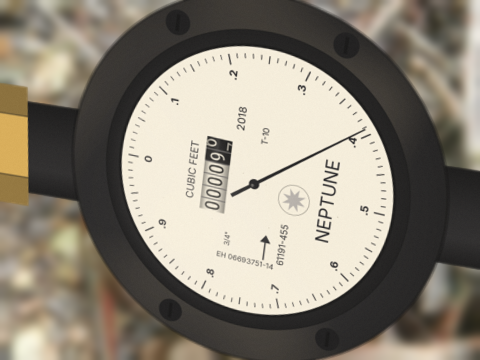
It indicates 96.39 ft³
